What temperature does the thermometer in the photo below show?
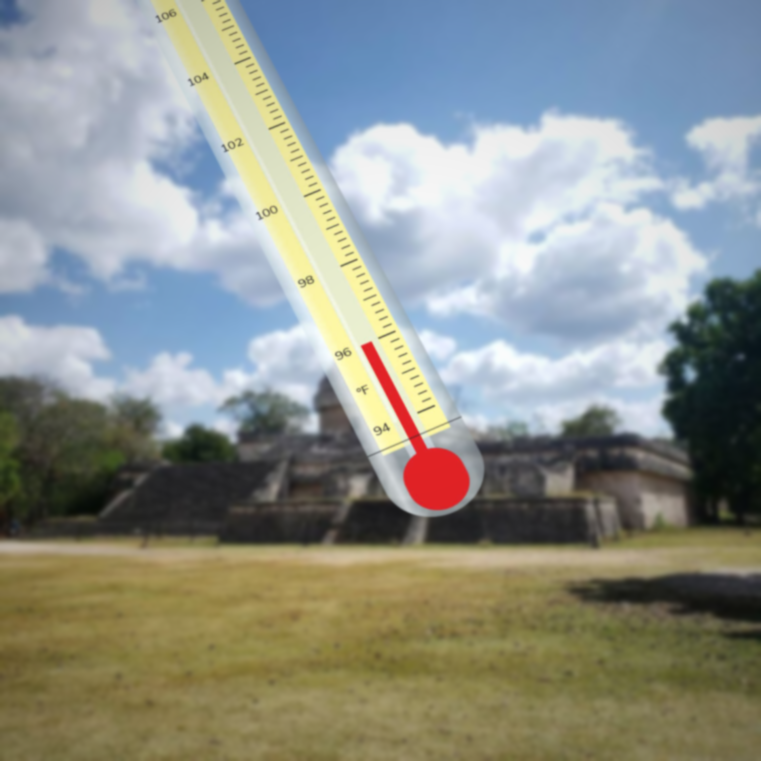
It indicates 96 °F
